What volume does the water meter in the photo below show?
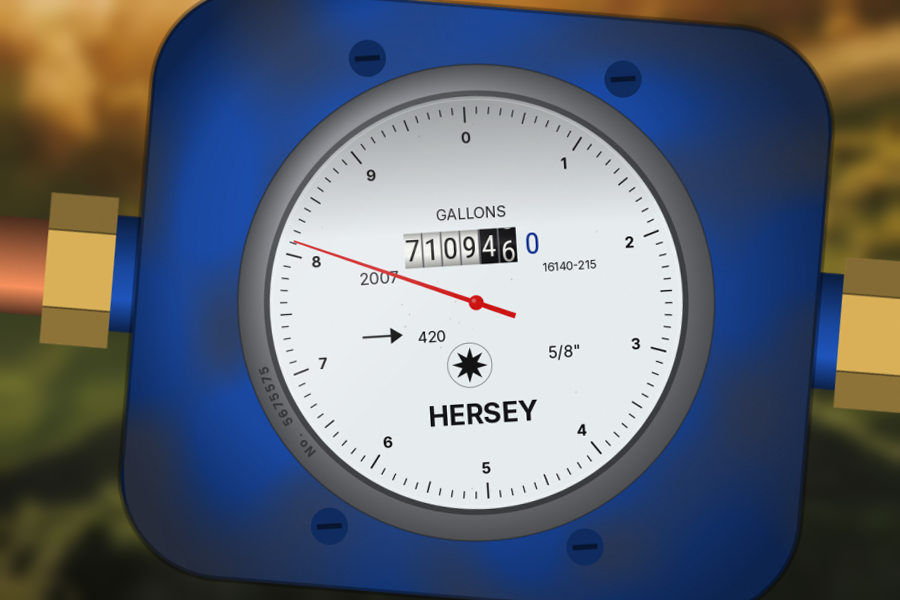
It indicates 7109458.1 gal
